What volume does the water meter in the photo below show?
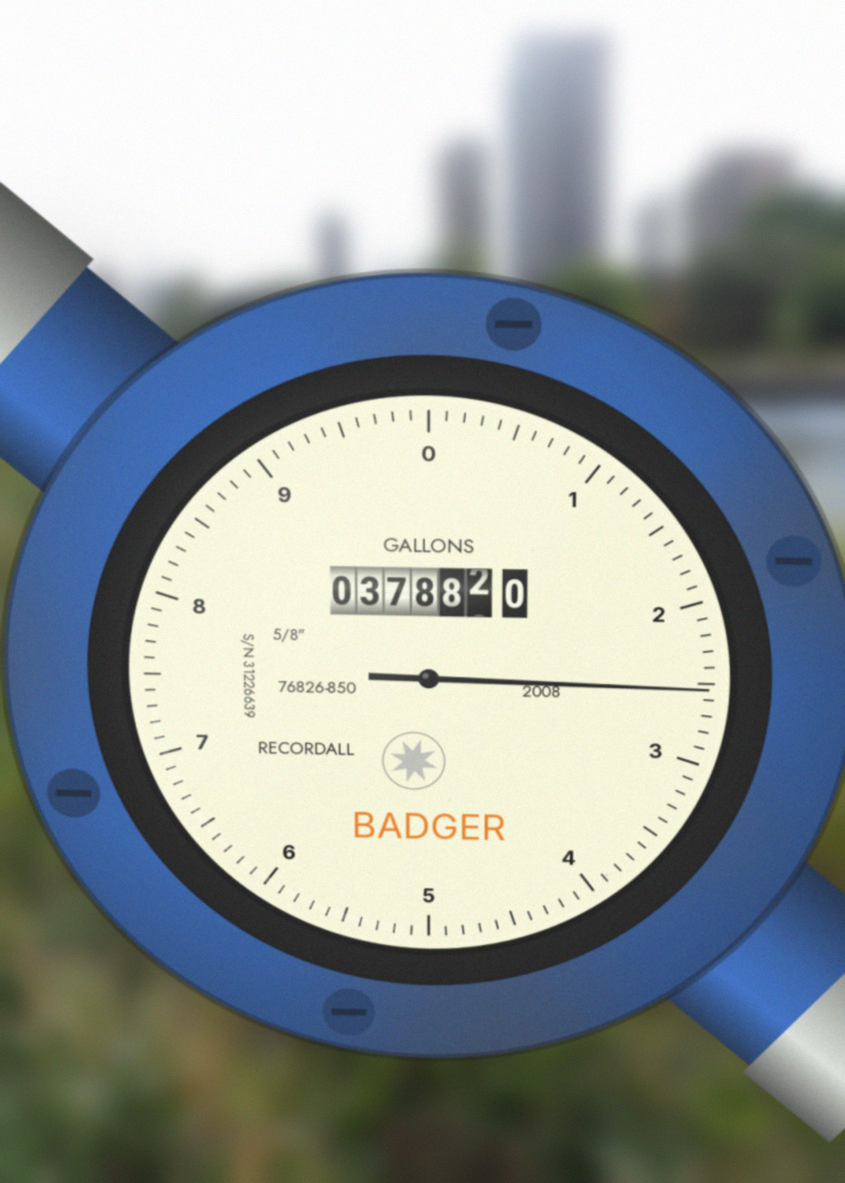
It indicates 378822.5 gal
